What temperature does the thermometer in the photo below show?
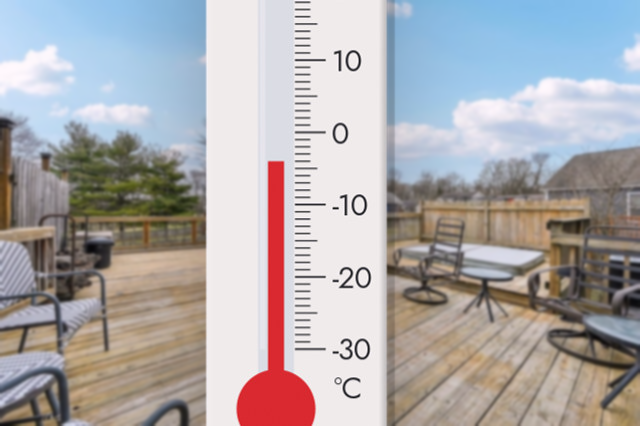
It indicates -4 °C
